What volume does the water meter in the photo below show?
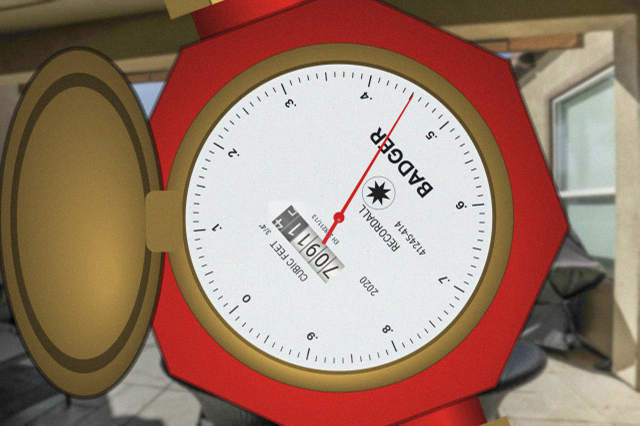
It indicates 709114.45 ft³
